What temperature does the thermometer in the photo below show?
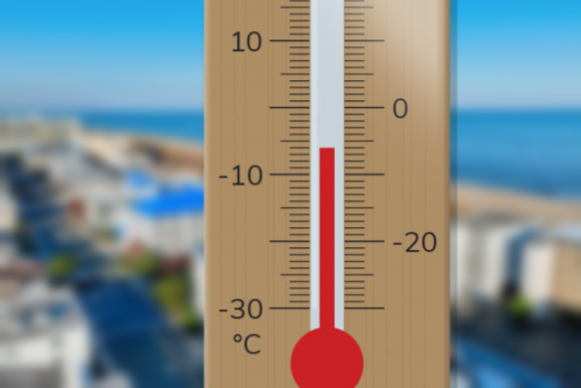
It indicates -6 °C
